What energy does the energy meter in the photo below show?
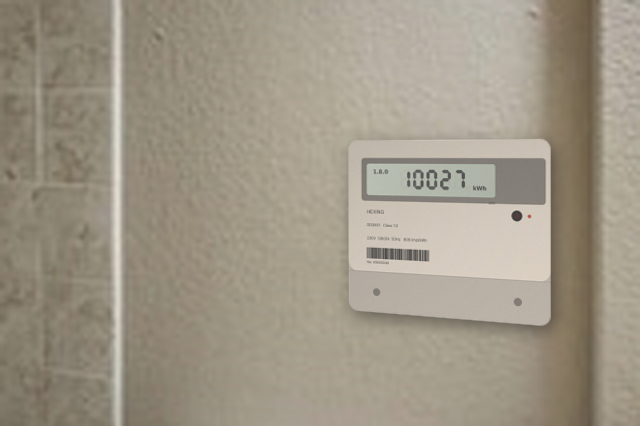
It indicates 10027 kWh
